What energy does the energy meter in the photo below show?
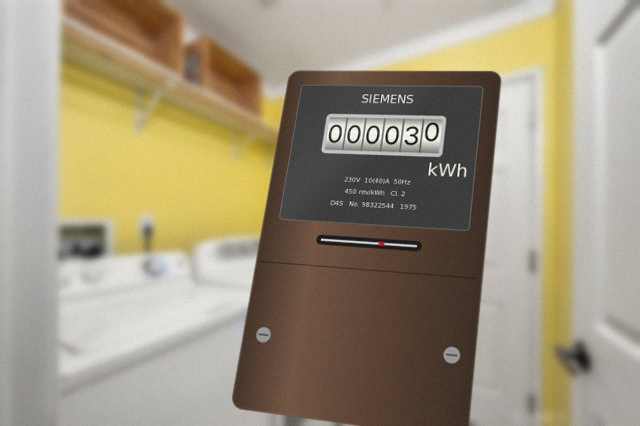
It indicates 30 kWh
